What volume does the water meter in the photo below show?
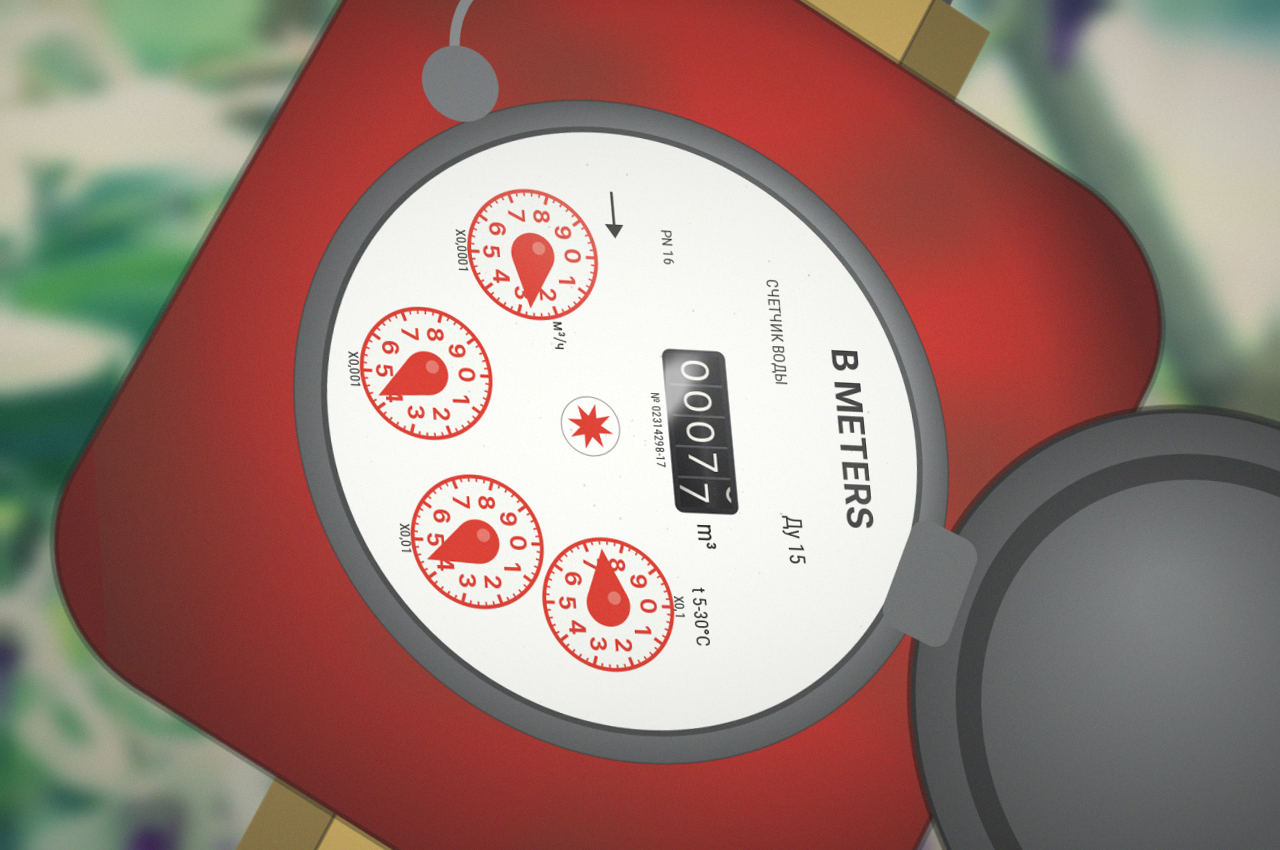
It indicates 76.7442 m³
